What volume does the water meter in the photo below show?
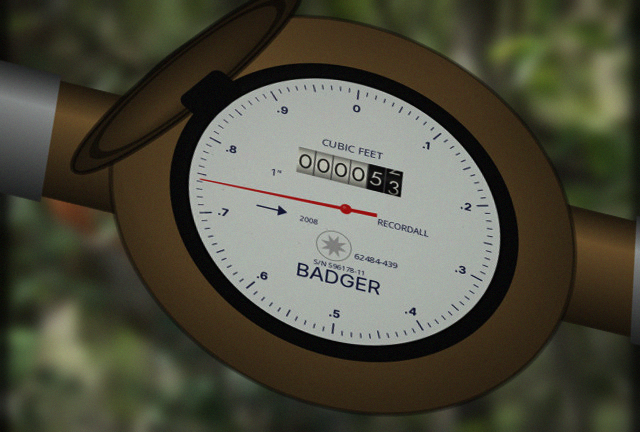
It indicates 52.74 ft³
